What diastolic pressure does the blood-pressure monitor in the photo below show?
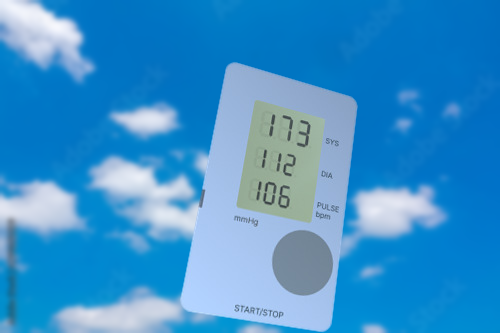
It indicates 112 mmHg
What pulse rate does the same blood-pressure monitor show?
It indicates 106 bpm
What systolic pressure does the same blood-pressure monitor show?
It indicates 173 mmHg
